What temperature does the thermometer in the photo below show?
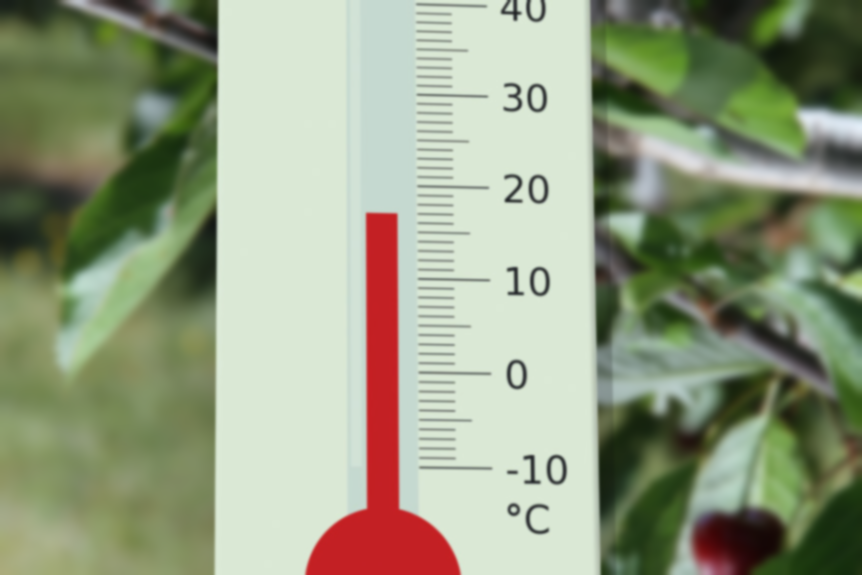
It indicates 17 °C
